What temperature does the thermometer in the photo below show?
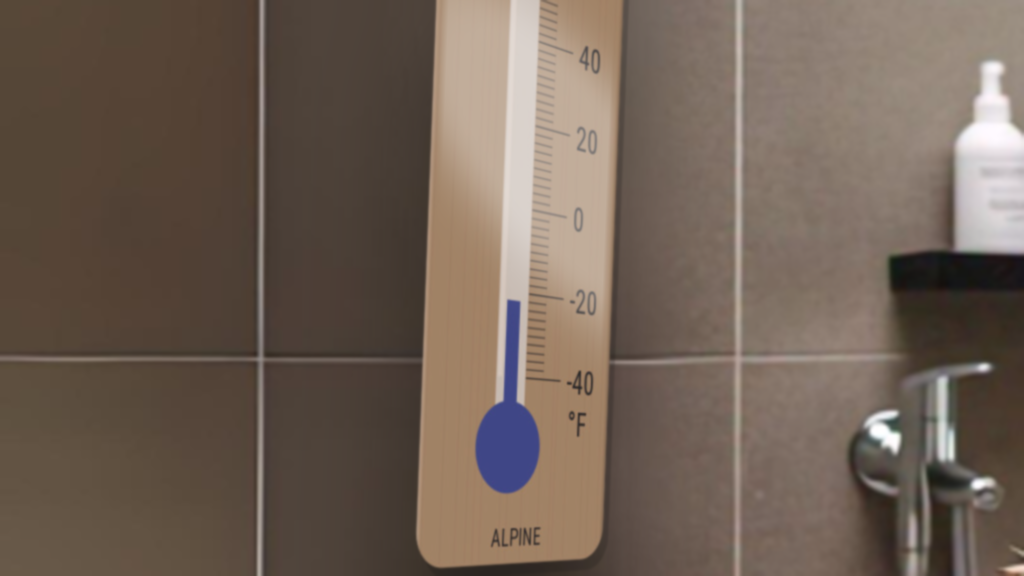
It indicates -22 °F
